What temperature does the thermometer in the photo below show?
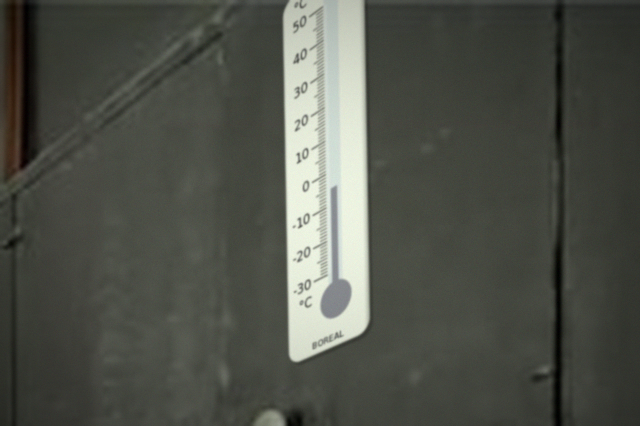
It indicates -5 °C
